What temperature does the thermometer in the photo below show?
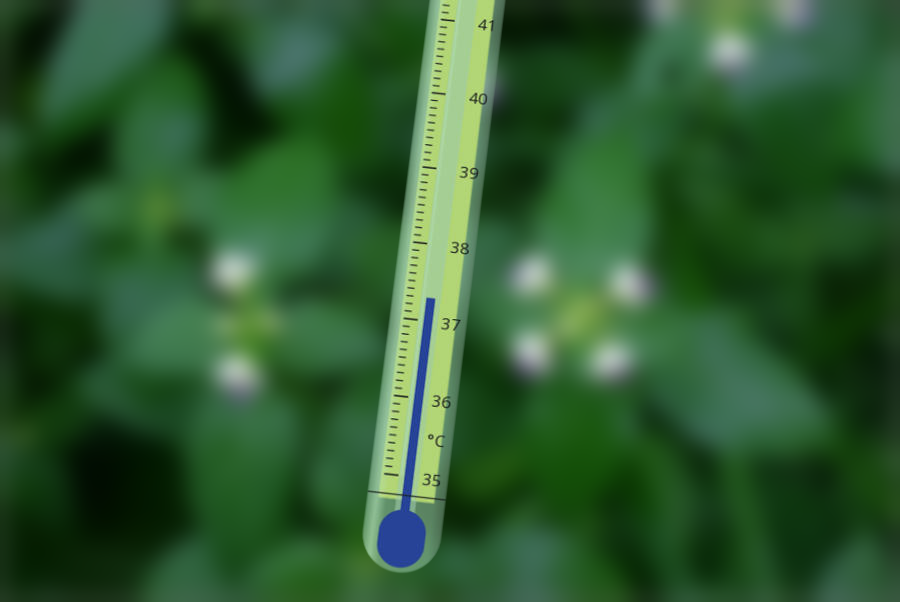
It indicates 37.3 °C
